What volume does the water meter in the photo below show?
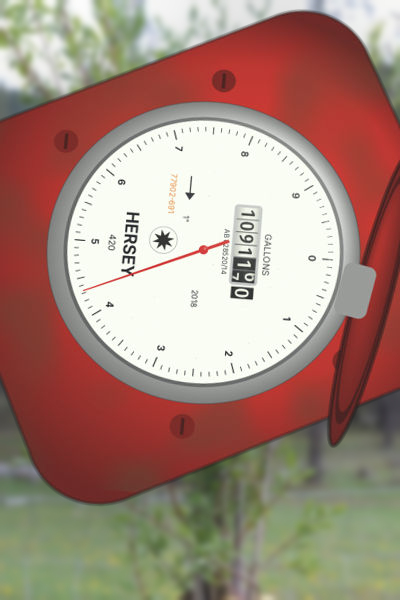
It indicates 1091164.3 gal
